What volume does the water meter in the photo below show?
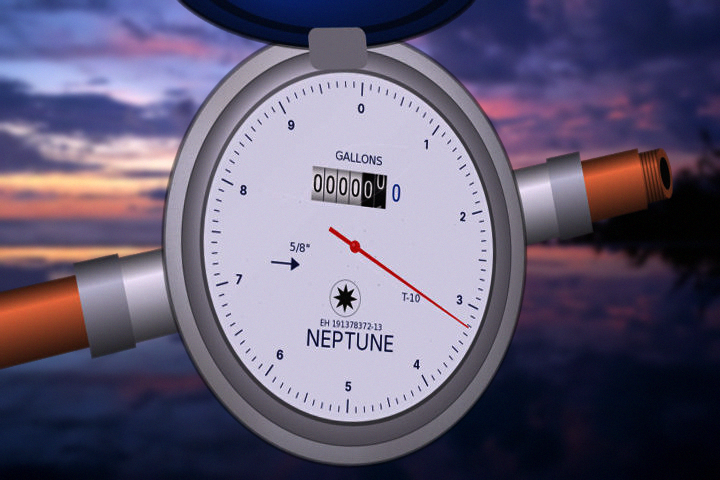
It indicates 3.2 gal
